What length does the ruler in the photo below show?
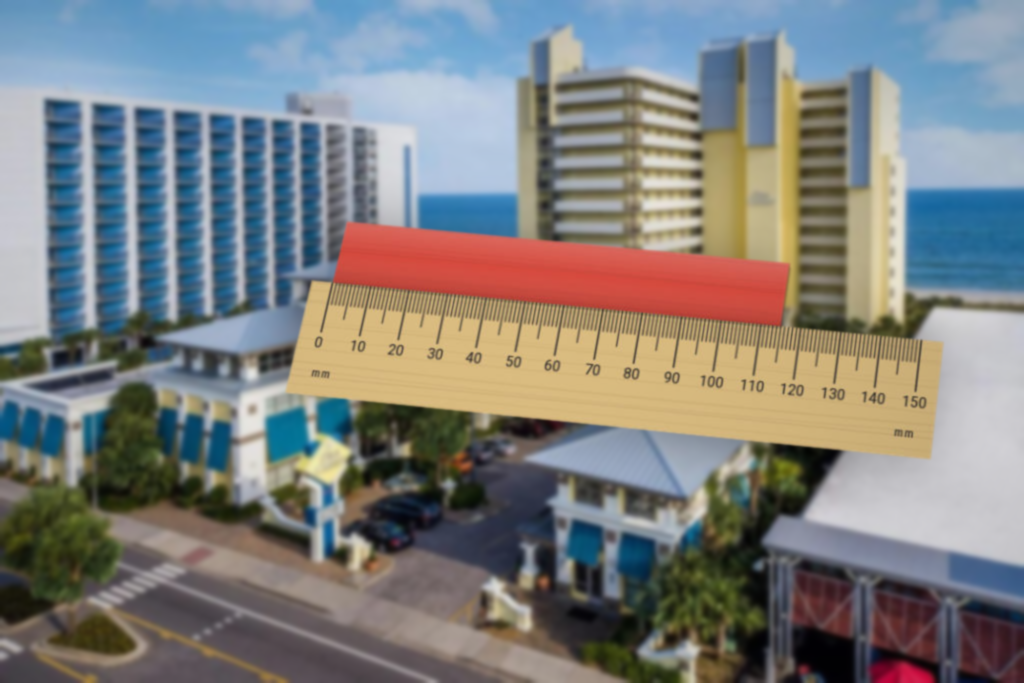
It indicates 115 mm
